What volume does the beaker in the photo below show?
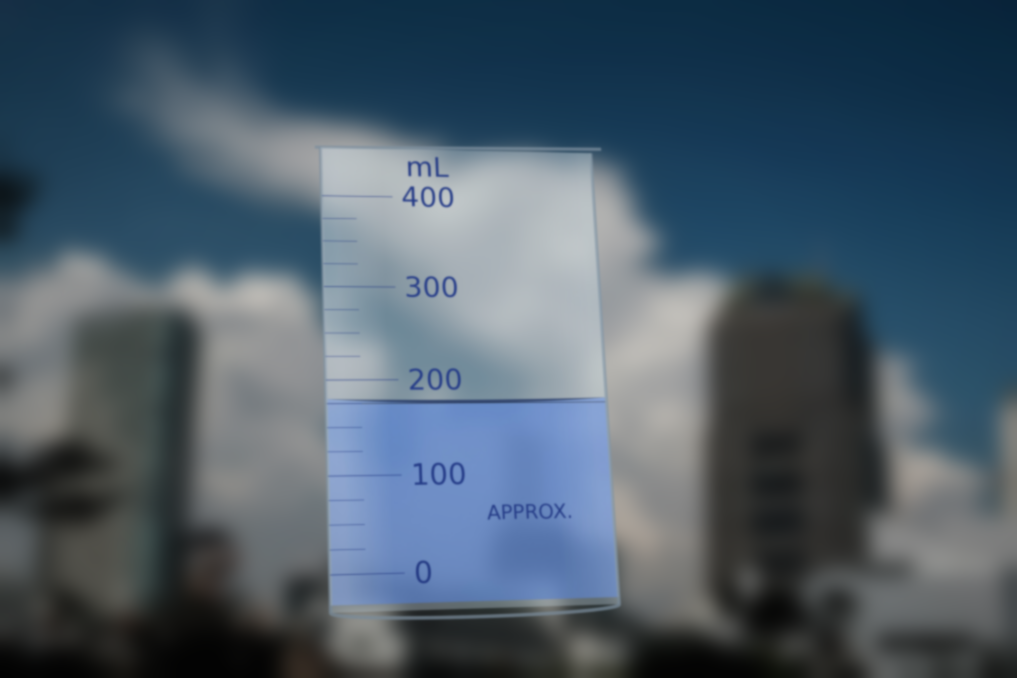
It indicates 175 mL
